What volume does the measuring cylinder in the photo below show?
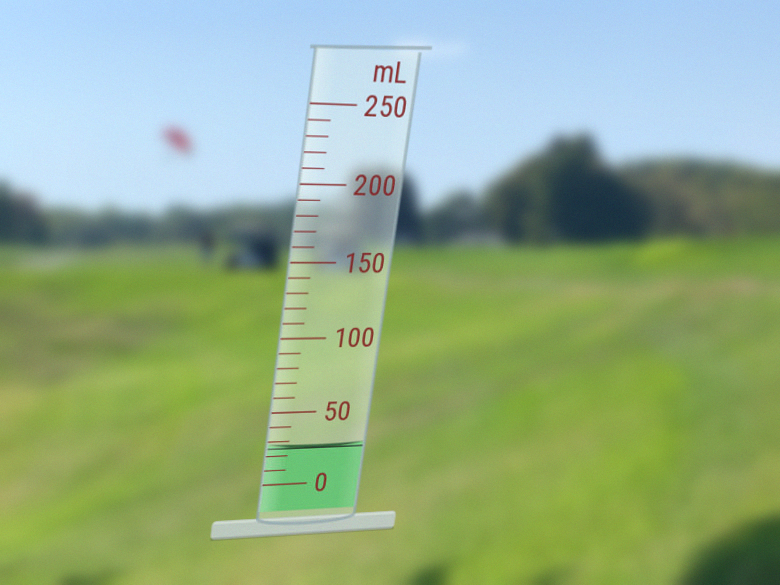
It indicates 25 mL
